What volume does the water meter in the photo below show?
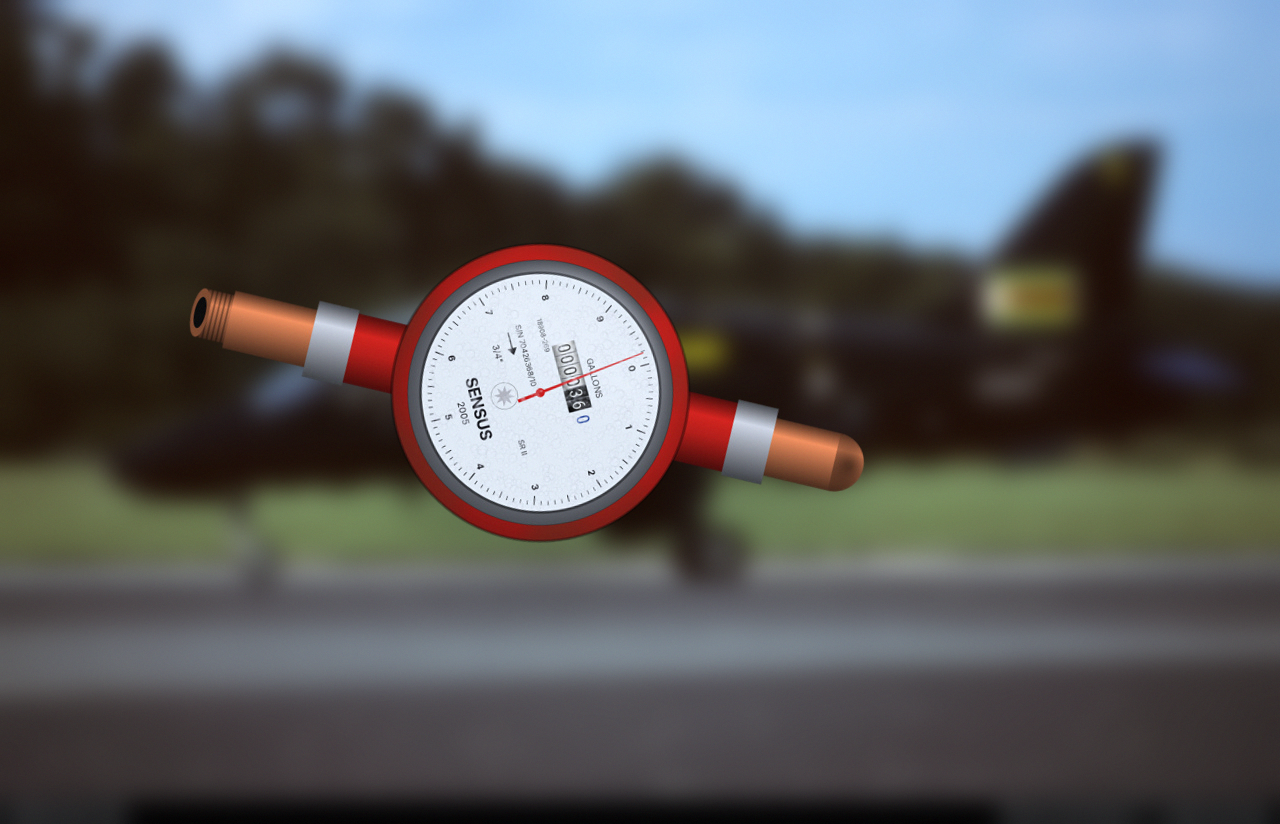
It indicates 359.8 gal
